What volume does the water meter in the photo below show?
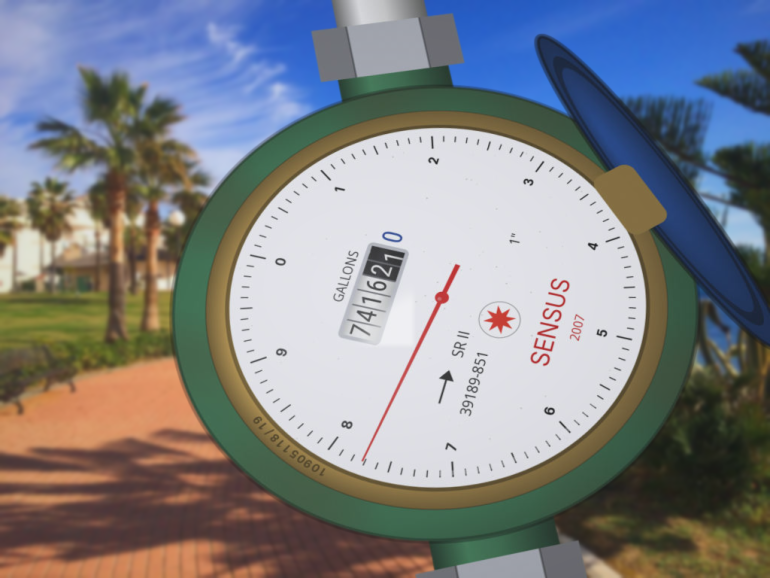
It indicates 7416207.7 gal
